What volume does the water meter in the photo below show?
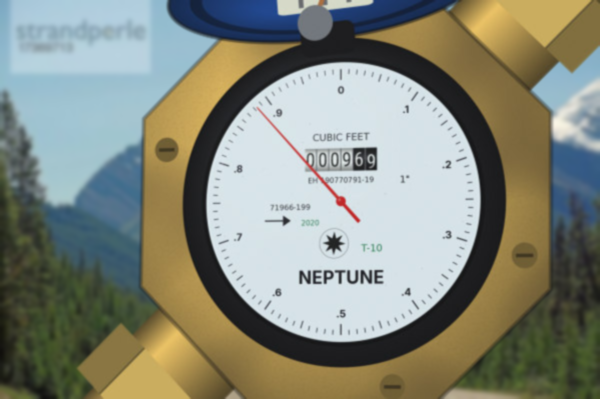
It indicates 968.88 ft³
